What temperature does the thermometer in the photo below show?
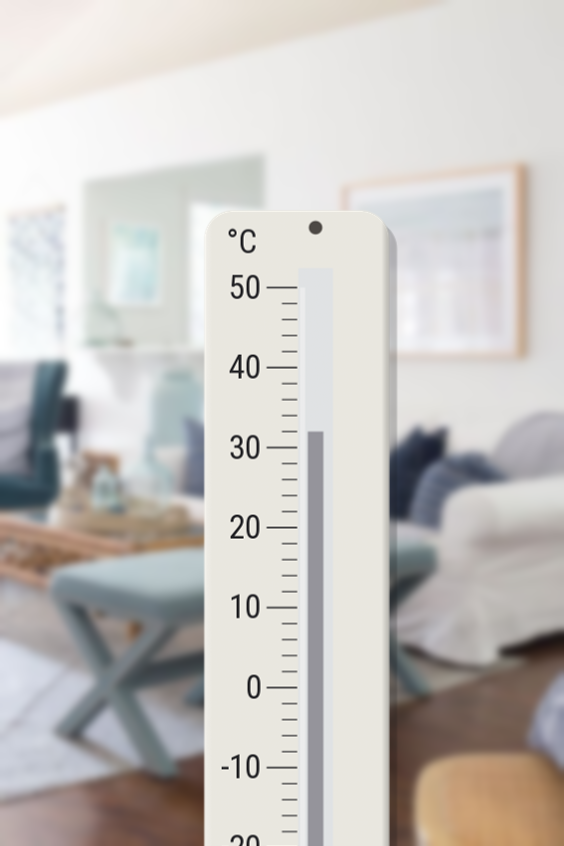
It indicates 32 °C
